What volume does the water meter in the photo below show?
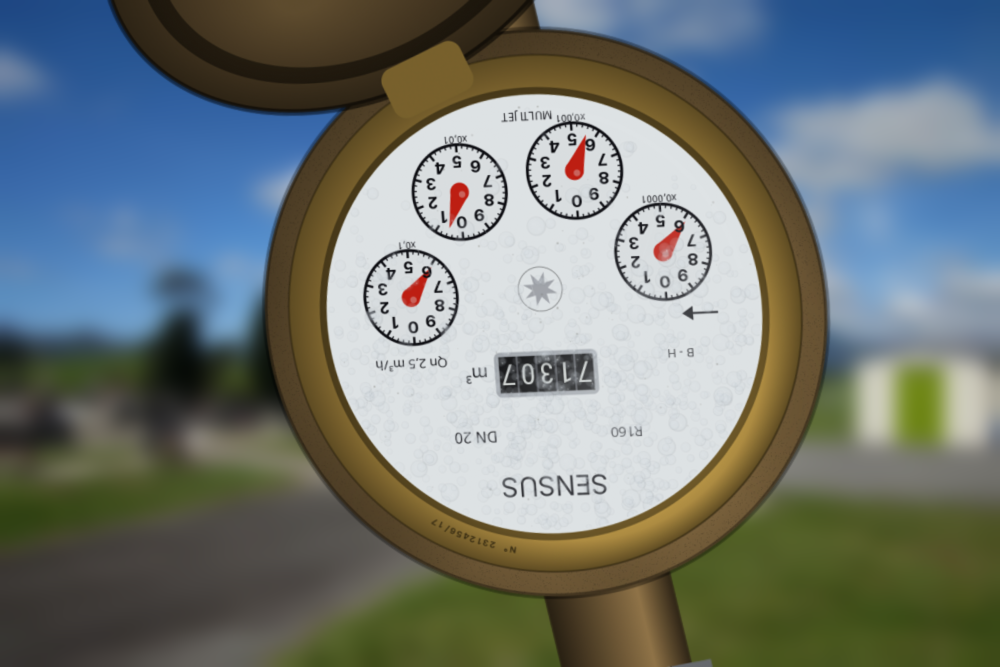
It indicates 71307.6056 m³
